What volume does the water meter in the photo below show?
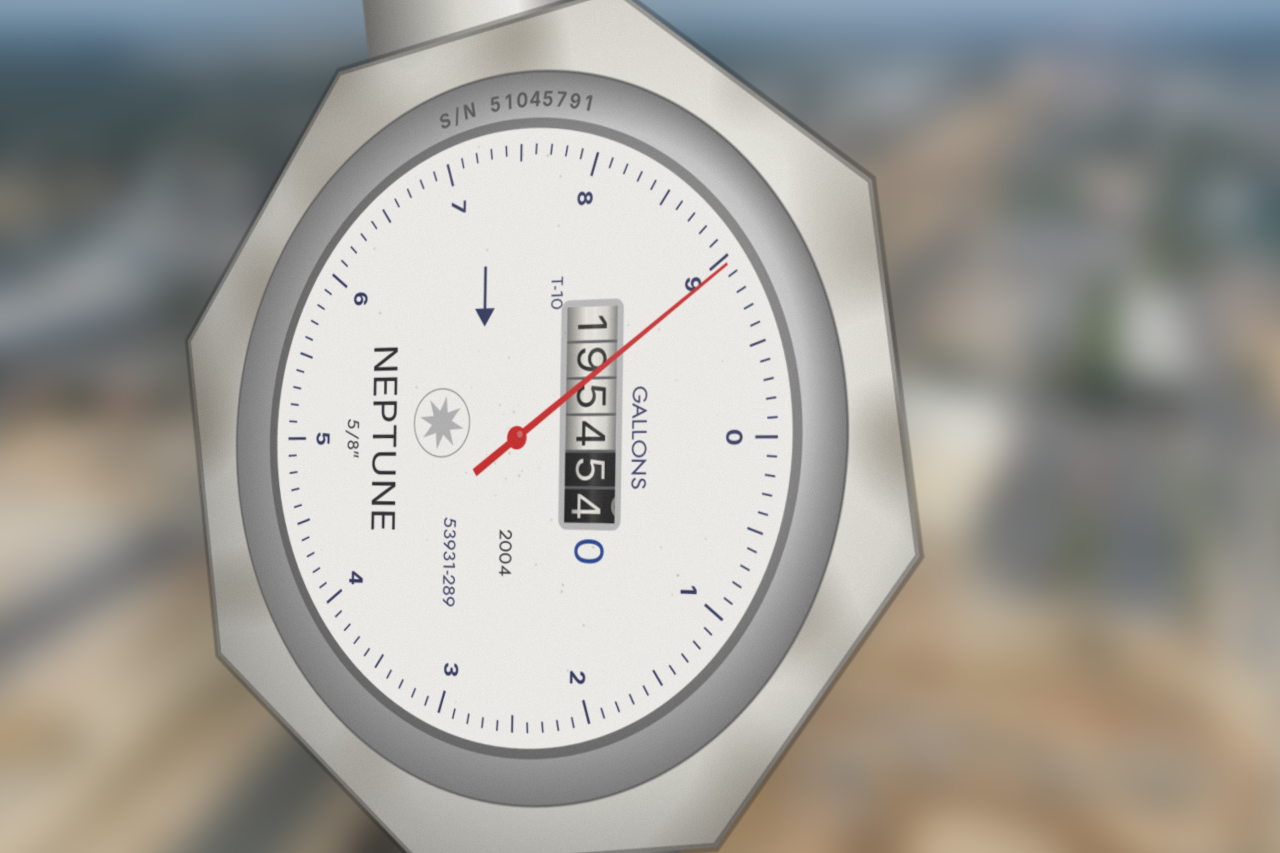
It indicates 1954539.0 gal
